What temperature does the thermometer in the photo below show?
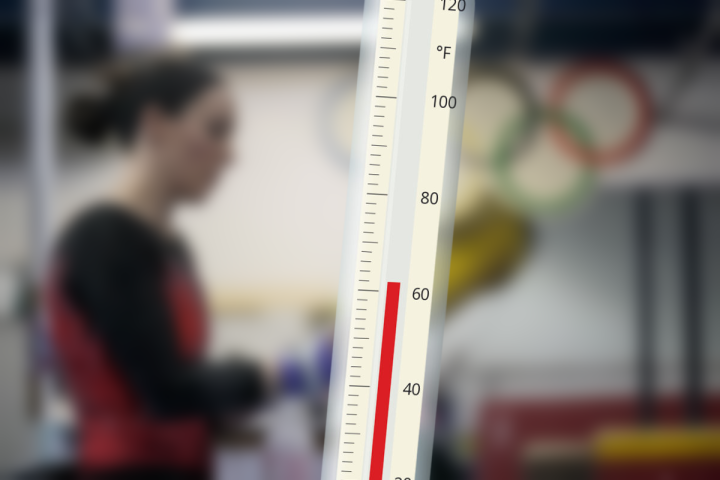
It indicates 62 °F
